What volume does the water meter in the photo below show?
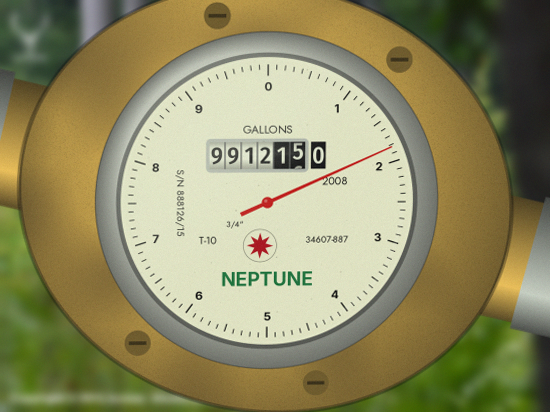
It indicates 9912151.8 gal
